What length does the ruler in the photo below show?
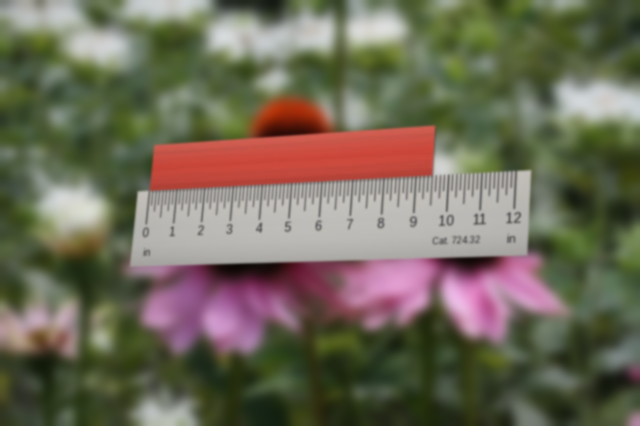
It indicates 9.5 in
